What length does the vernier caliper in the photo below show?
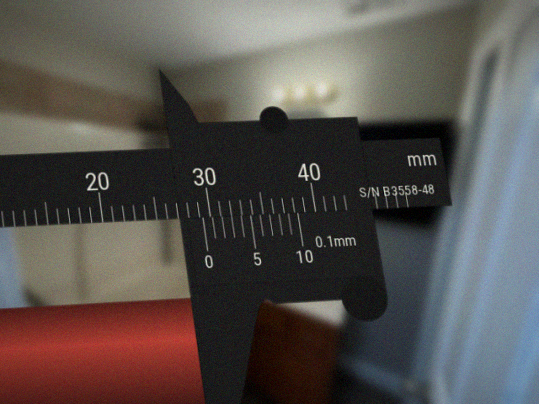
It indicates 29.3 mm
